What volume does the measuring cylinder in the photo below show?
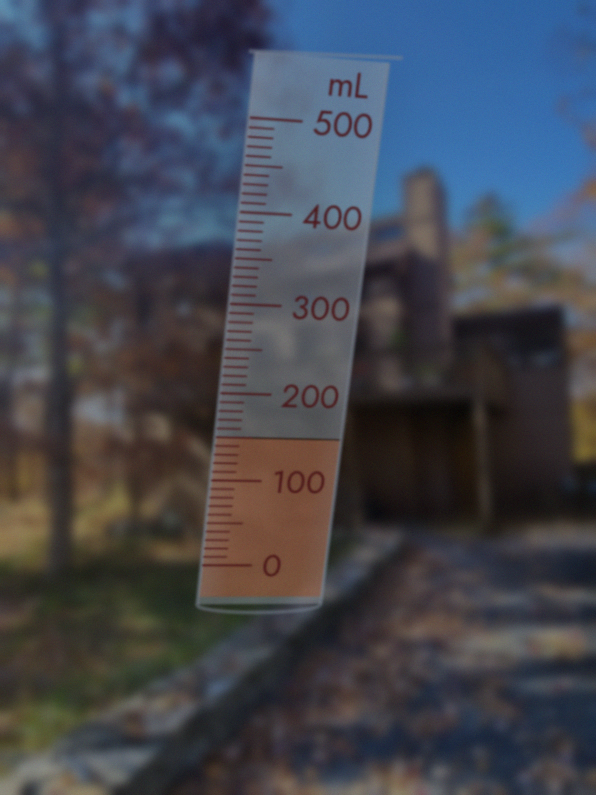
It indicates 150 mL
